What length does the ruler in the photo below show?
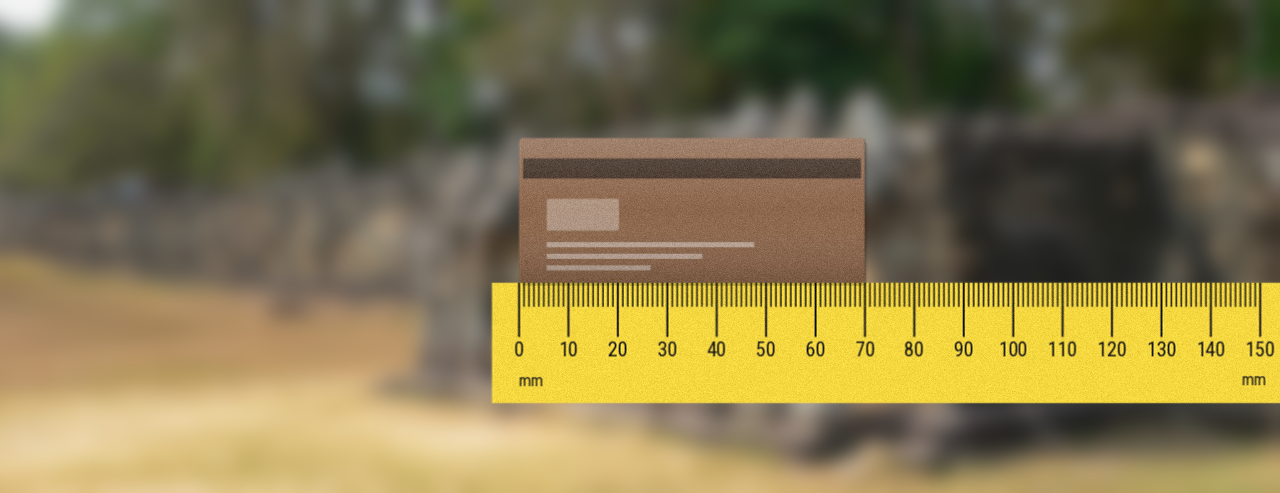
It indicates 70 mm
